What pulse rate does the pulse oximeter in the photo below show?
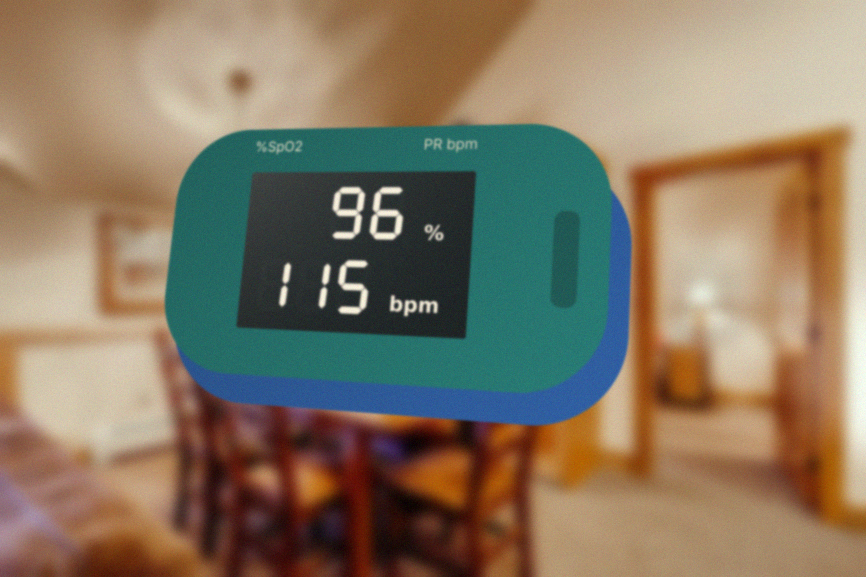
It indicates 115 bpm
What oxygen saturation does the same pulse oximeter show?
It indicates 96 %
